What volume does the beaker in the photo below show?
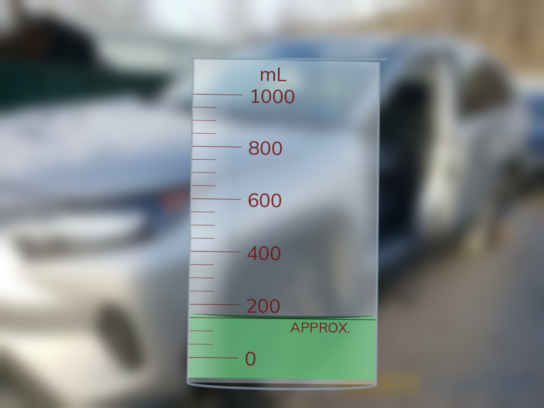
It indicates 150 mL
